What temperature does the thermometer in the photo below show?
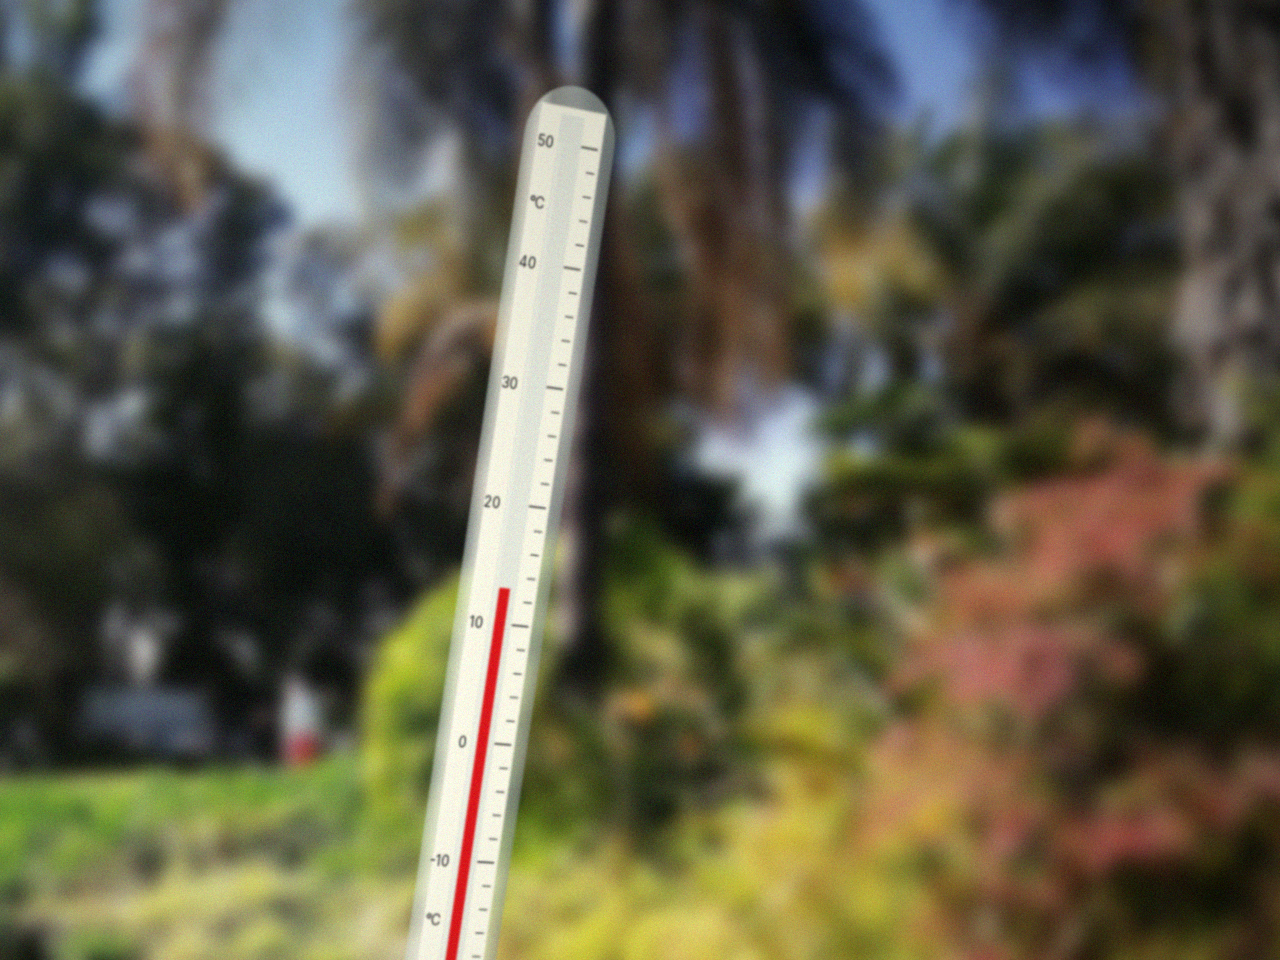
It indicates 13 °C
